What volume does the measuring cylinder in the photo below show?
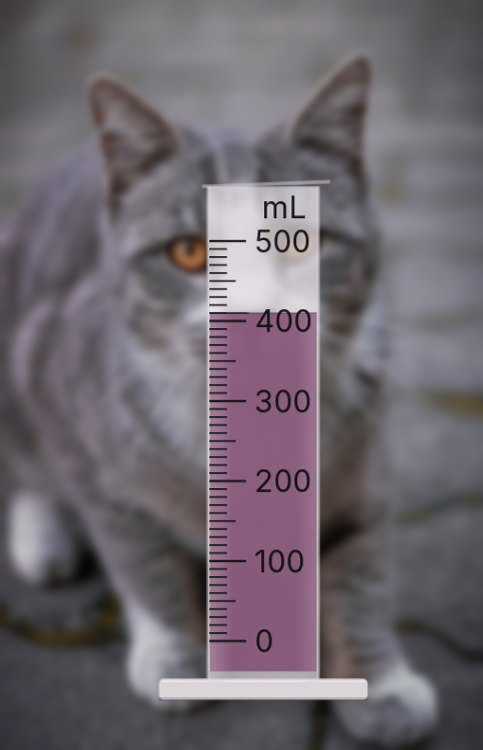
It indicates 410 mL
